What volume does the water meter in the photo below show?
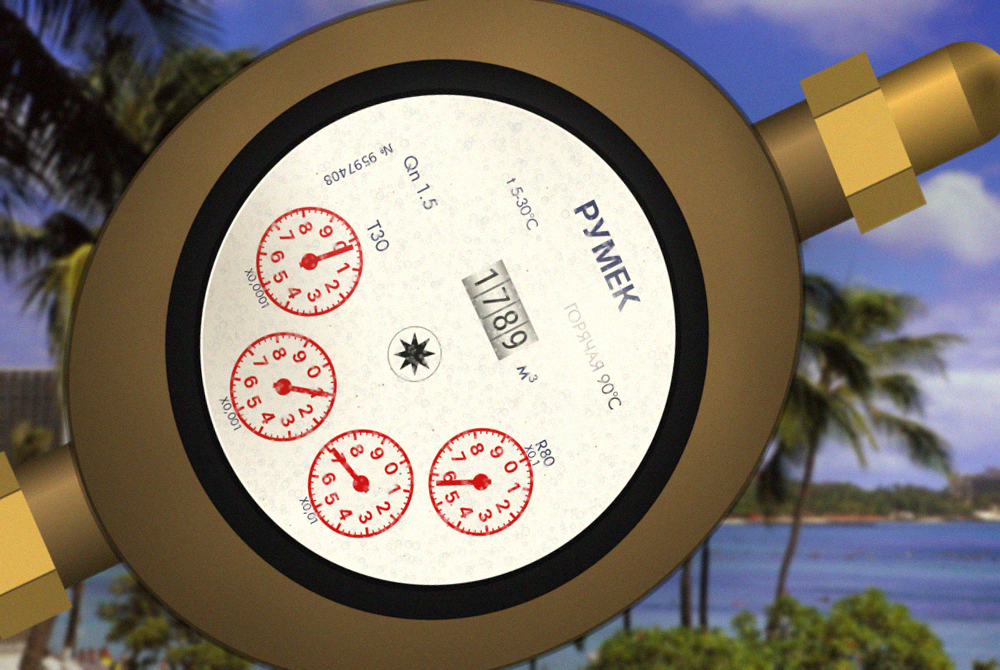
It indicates 1789.5710 m³
